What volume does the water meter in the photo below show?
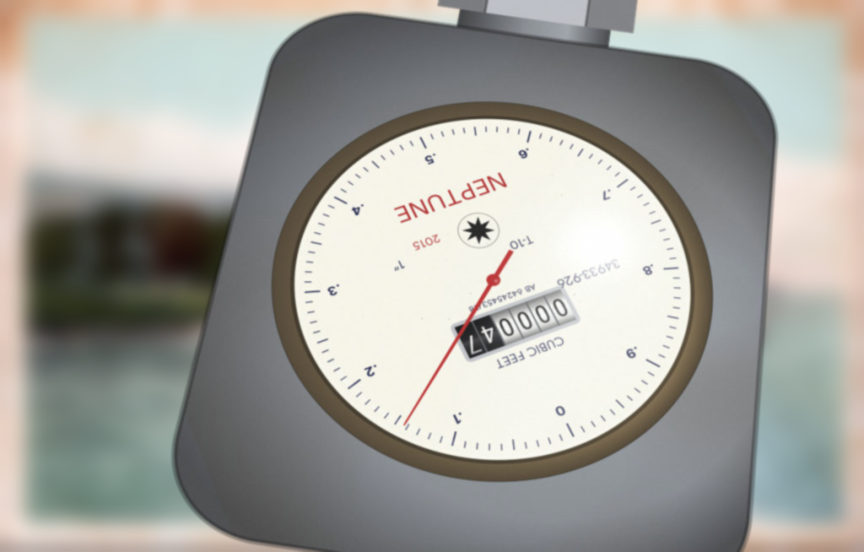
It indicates 47.14 ft³
